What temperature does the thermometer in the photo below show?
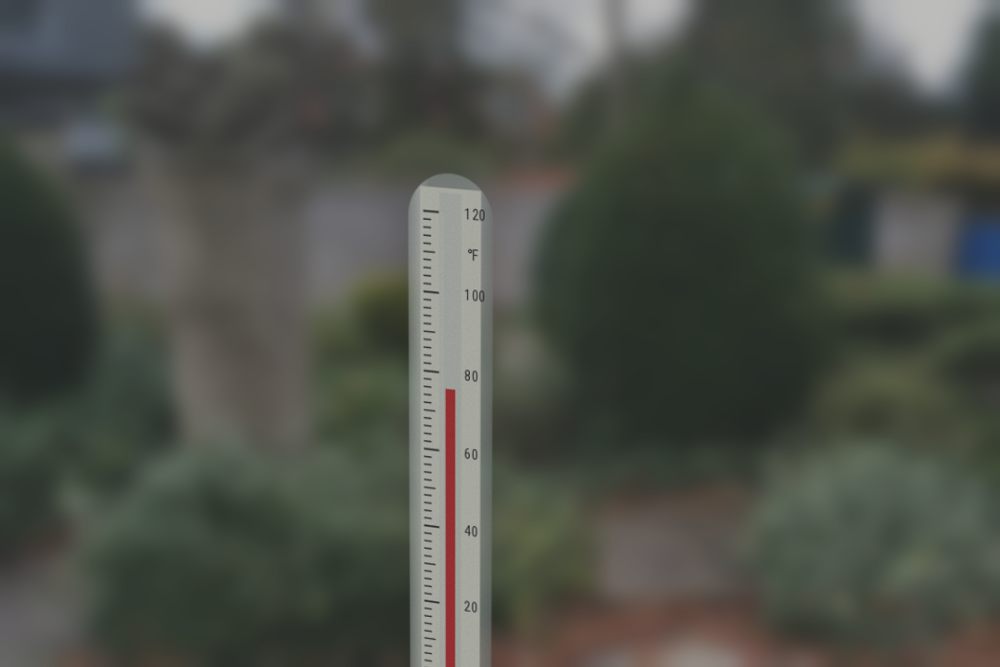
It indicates 76 °F
